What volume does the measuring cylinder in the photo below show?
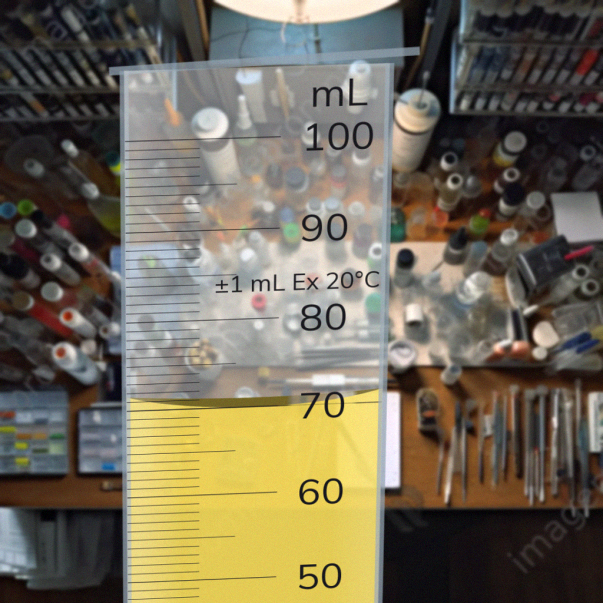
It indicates 70 mL
